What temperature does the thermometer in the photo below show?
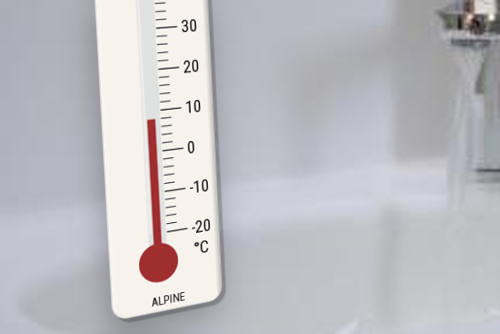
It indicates 8 °C
